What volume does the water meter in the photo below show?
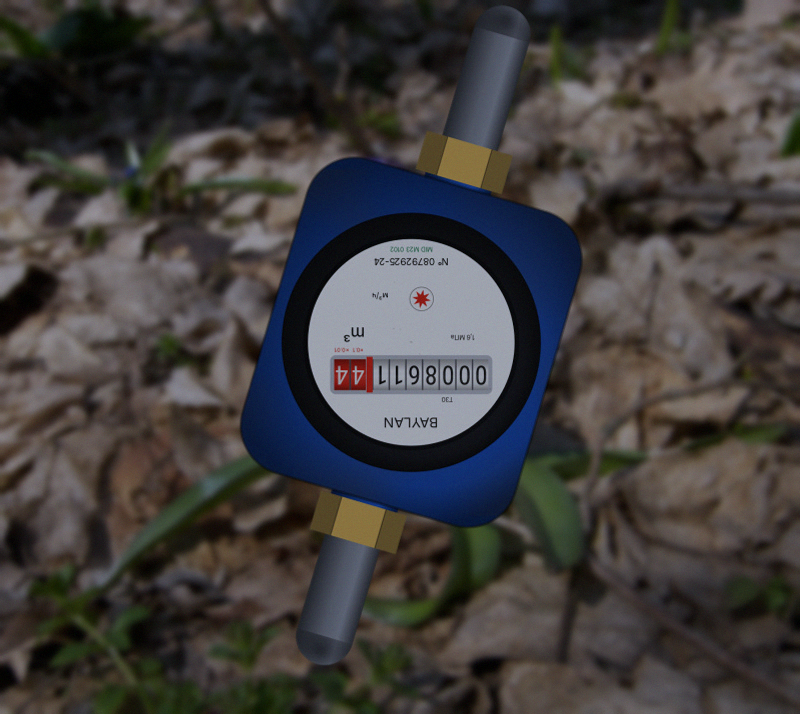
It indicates 8611.44 m³
